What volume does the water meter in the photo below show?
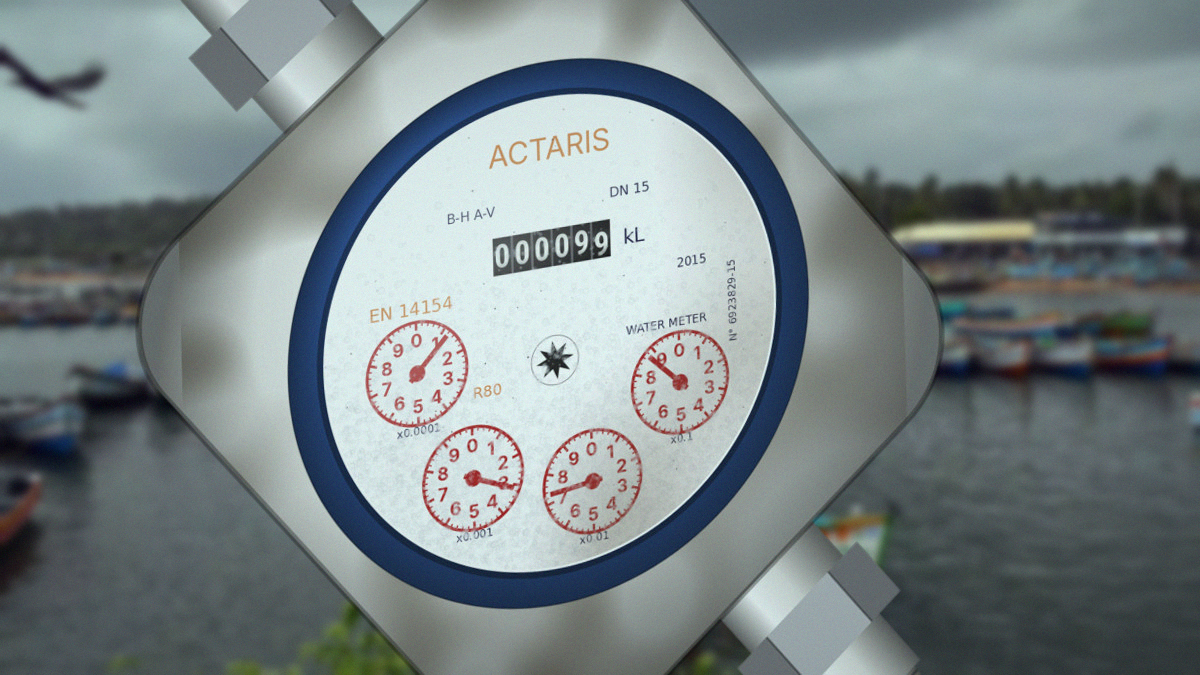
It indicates 98.8731 kL
